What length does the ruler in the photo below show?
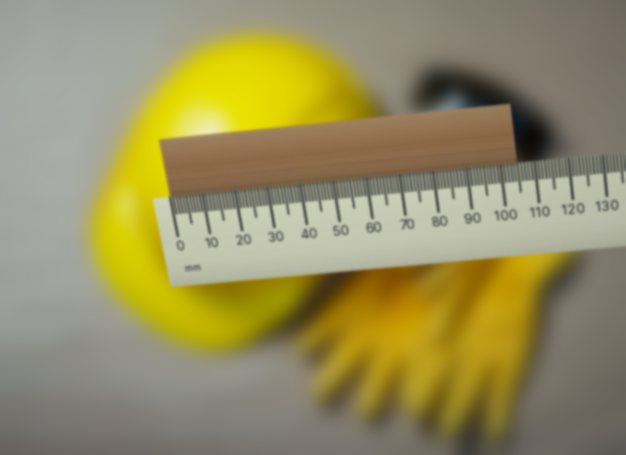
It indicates 105 mm
